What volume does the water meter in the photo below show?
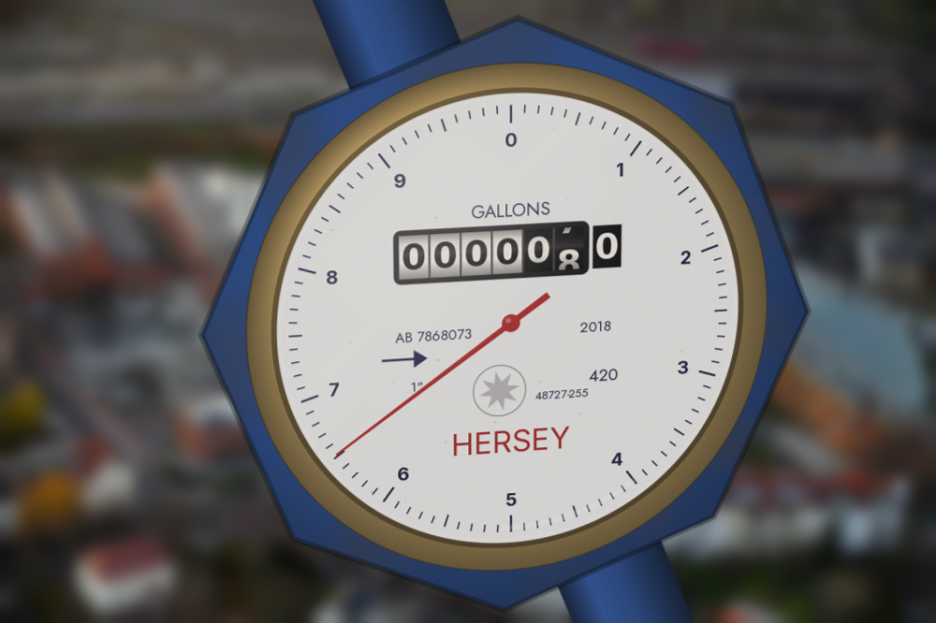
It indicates 76.5 gal
